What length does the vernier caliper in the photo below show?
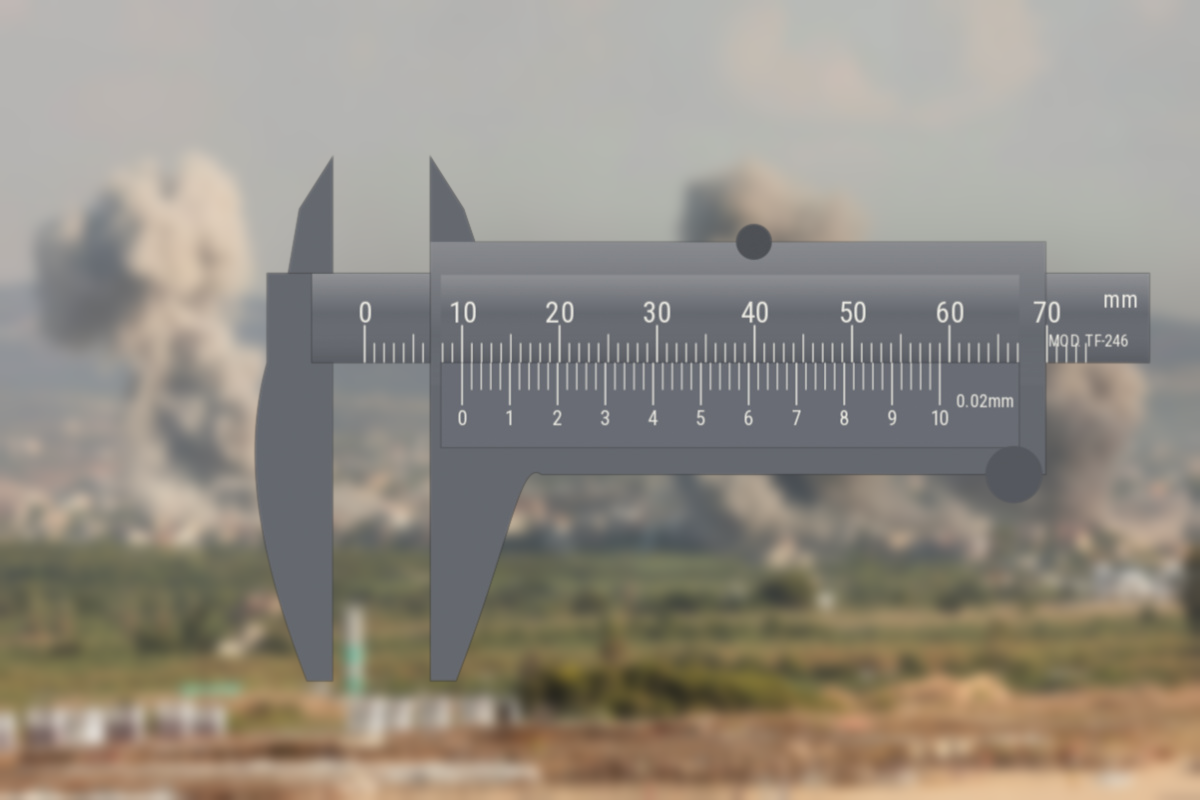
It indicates 10.0 mm
